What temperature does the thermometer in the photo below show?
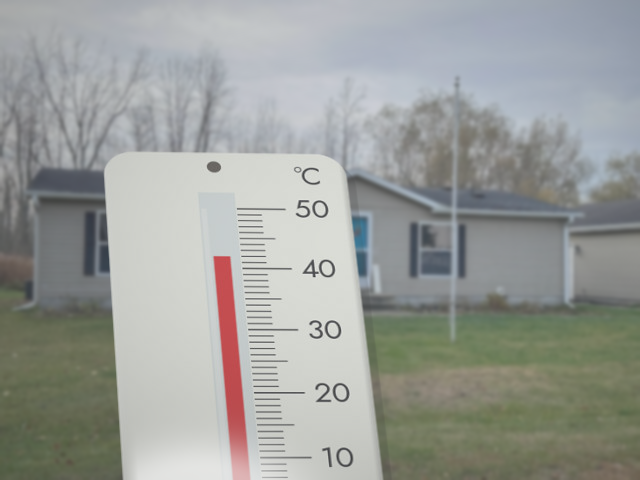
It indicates 42 °C
